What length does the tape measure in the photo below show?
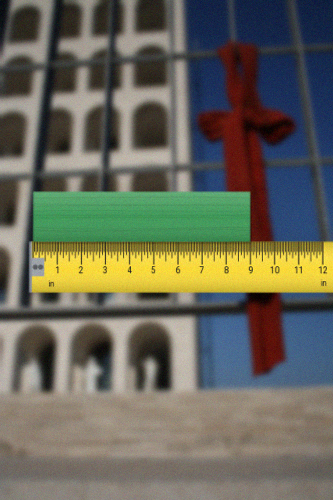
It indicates 9 in
